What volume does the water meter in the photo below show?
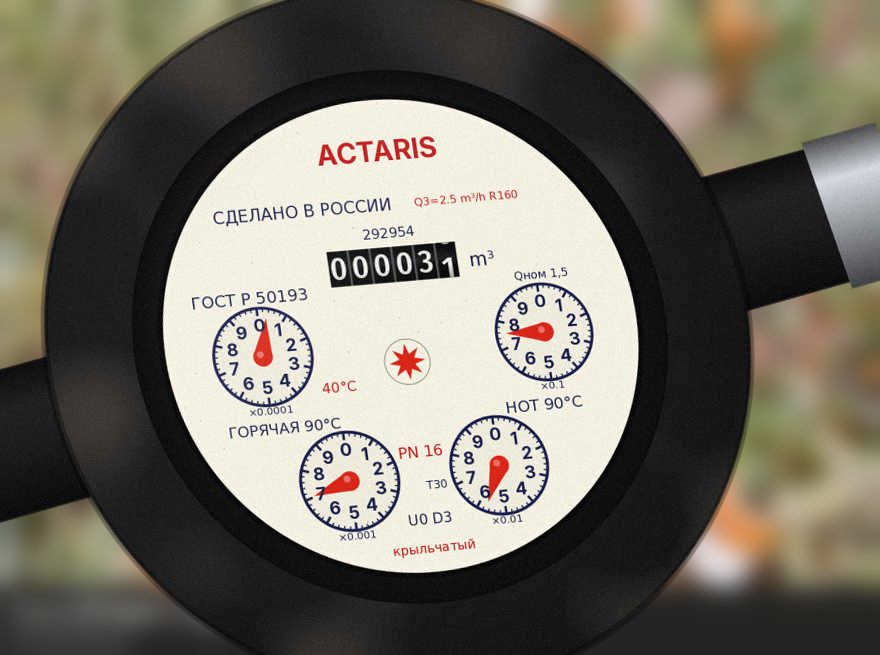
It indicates 30.7570 m³
